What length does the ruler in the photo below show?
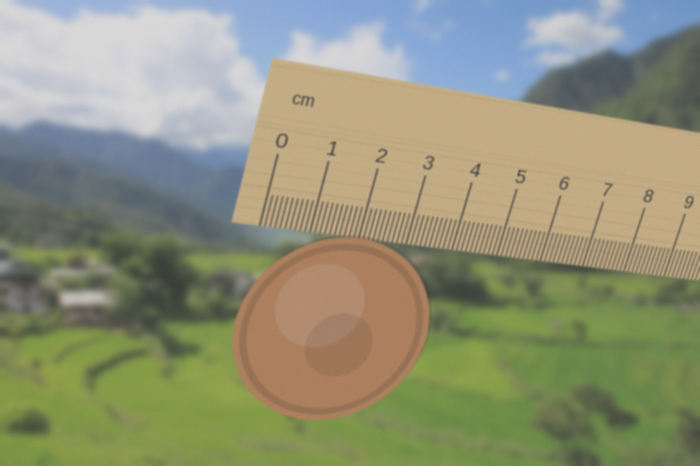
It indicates 4 cm
